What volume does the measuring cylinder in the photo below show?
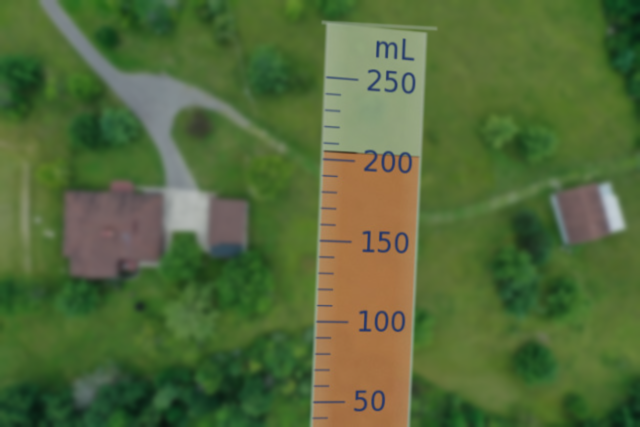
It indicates 205 mL
